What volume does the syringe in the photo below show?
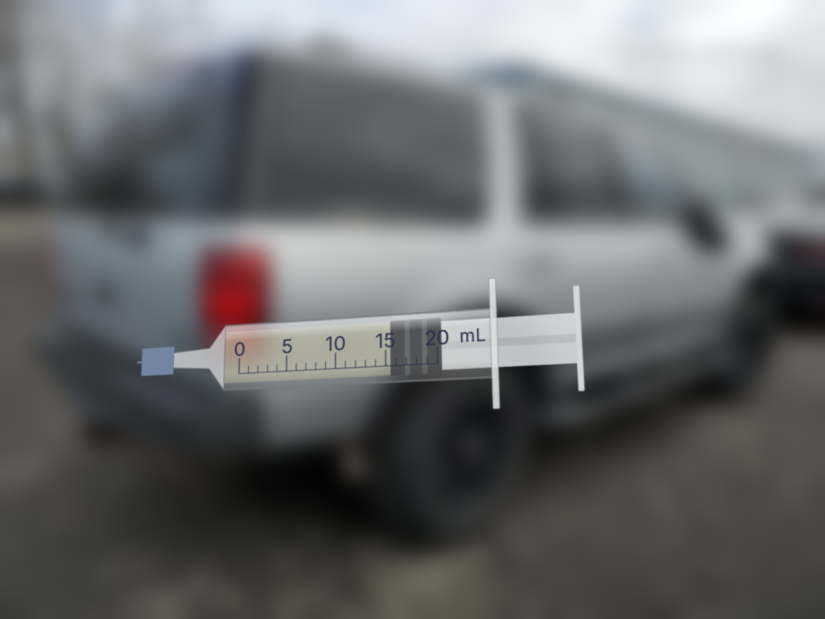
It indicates 15.5 mL
